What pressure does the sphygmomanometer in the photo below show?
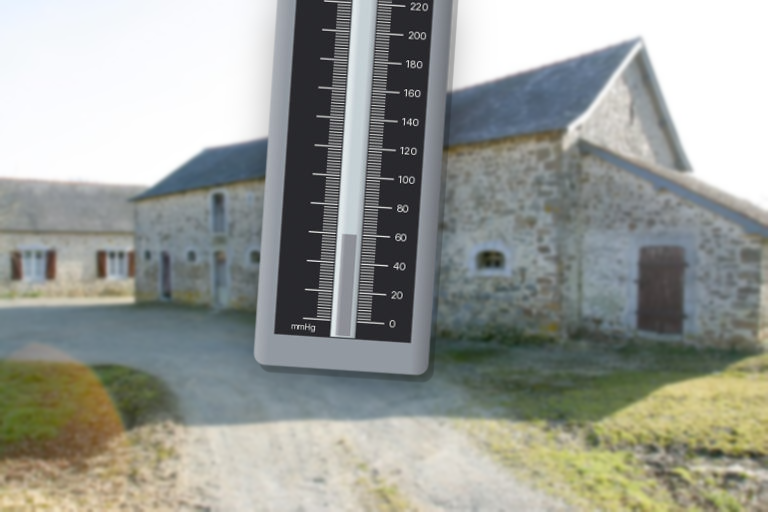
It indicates 60 mmHg
